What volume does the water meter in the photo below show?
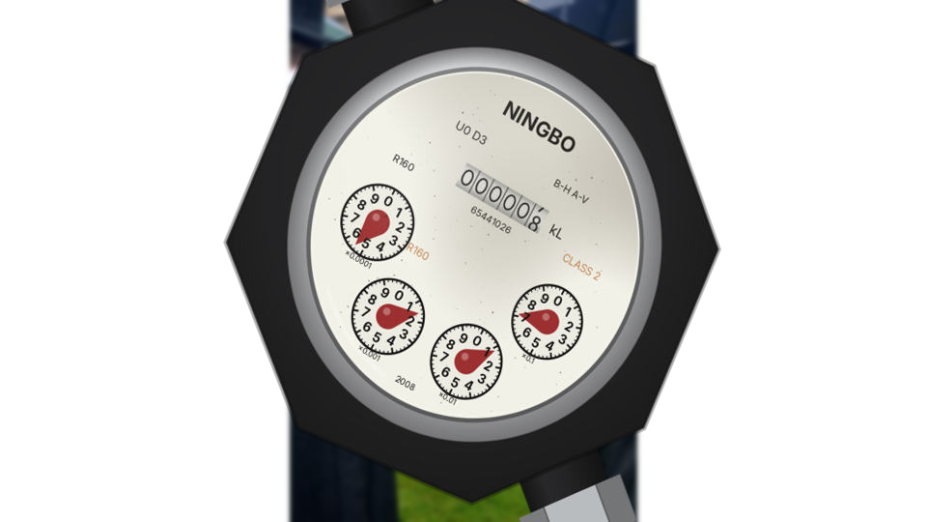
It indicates 7.7115 kL
